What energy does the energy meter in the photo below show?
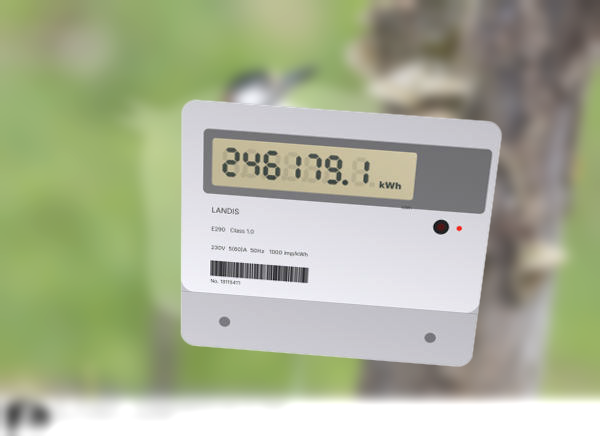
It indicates 246179.1 kWh
